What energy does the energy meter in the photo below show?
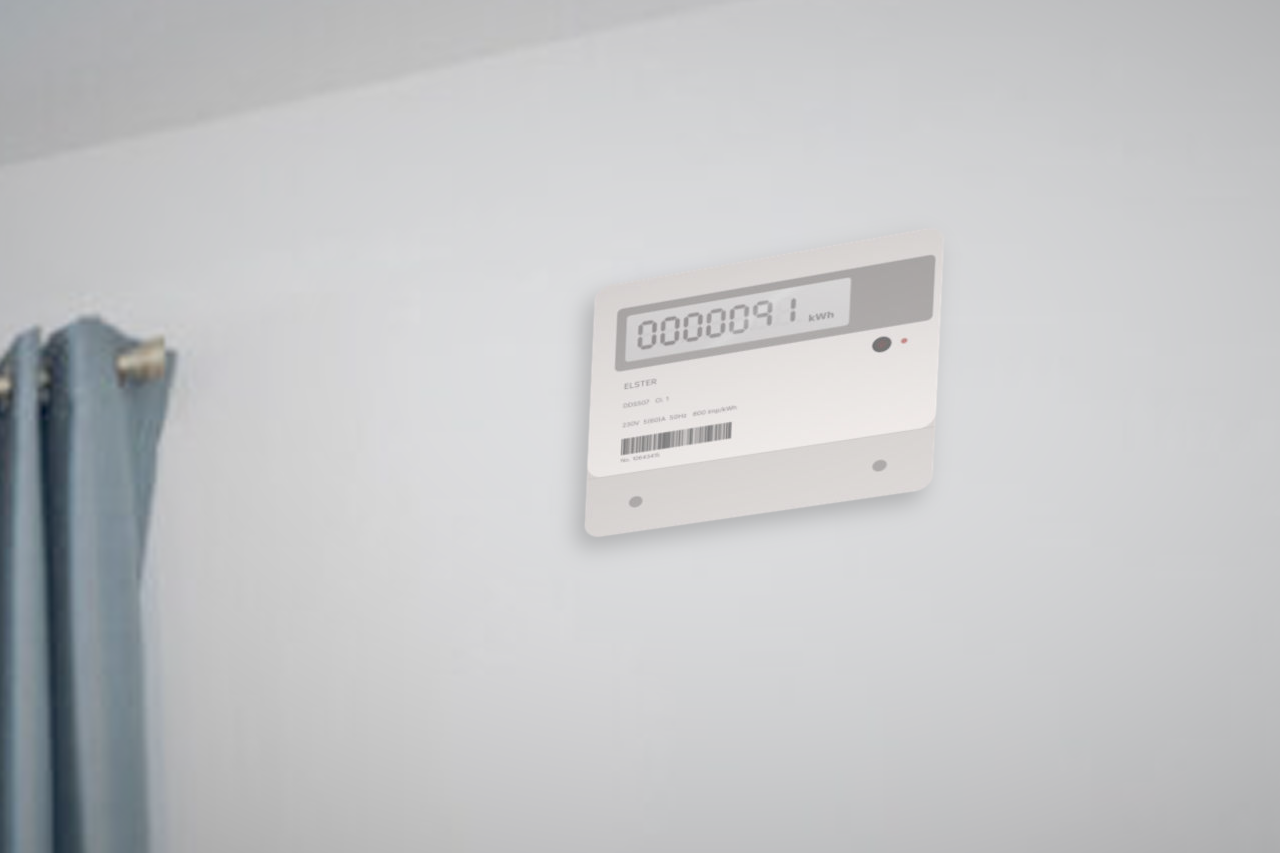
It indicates 91 kWh
